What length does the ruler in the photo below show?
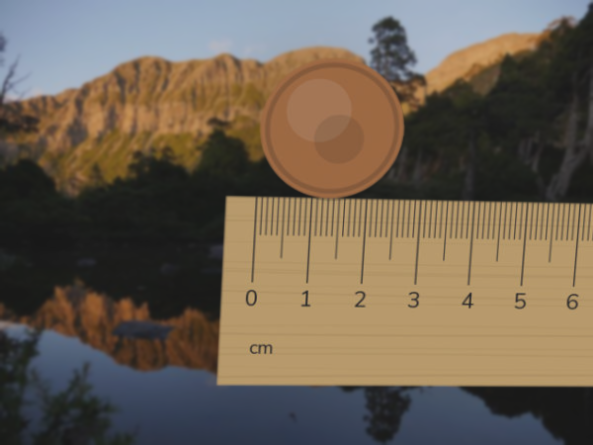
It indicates 2.6 cm
